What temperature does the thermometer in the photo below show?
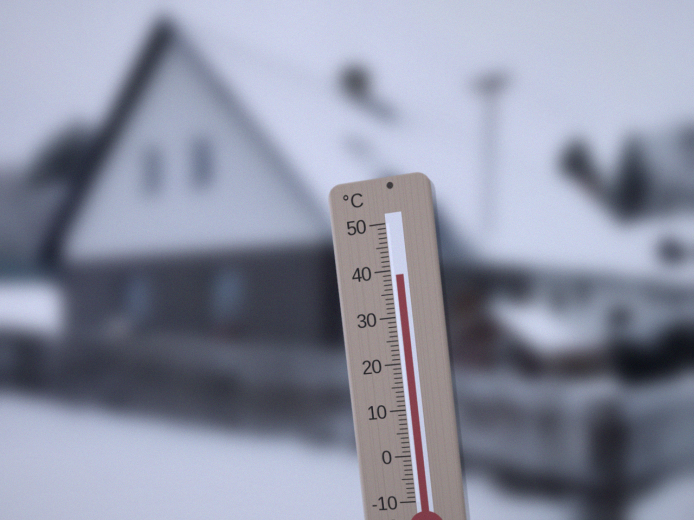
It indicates 39 °C
